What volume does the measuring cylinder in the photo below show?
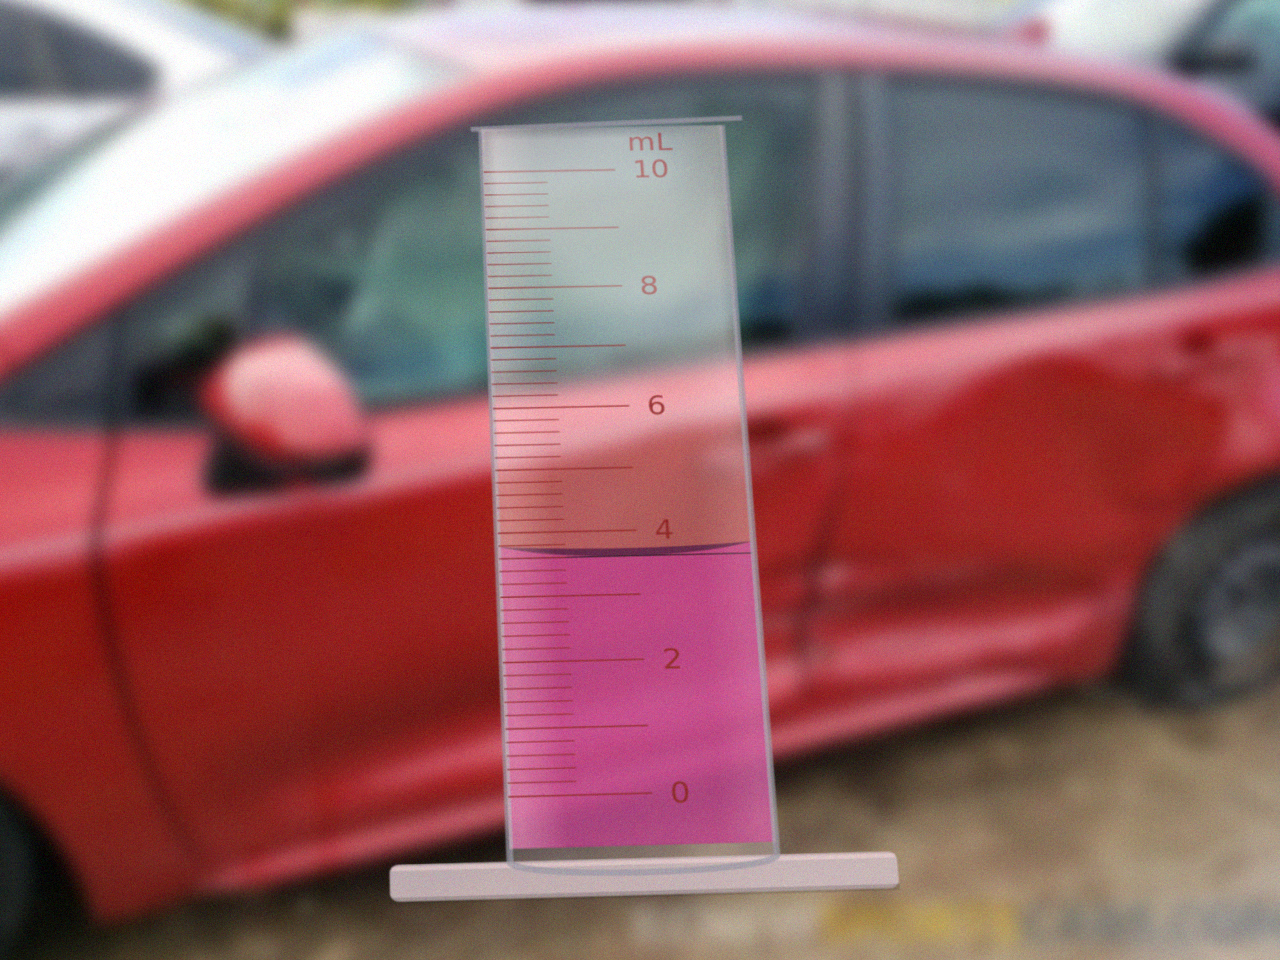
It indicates 3.6 mL
